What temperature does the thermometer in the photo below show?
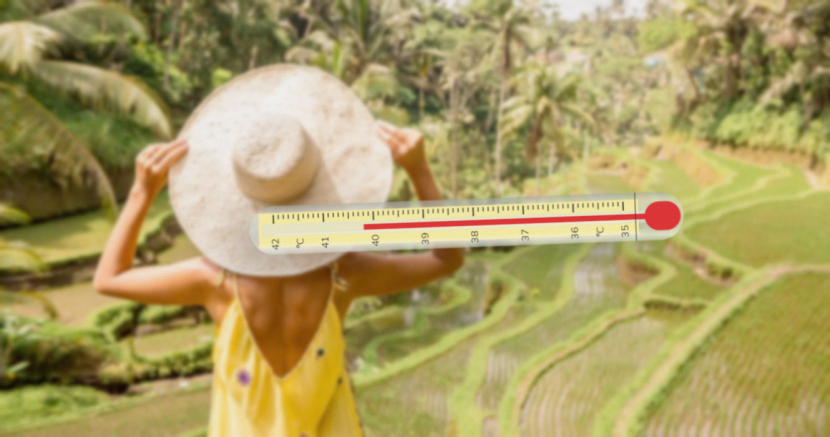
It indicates 40.2 °C
